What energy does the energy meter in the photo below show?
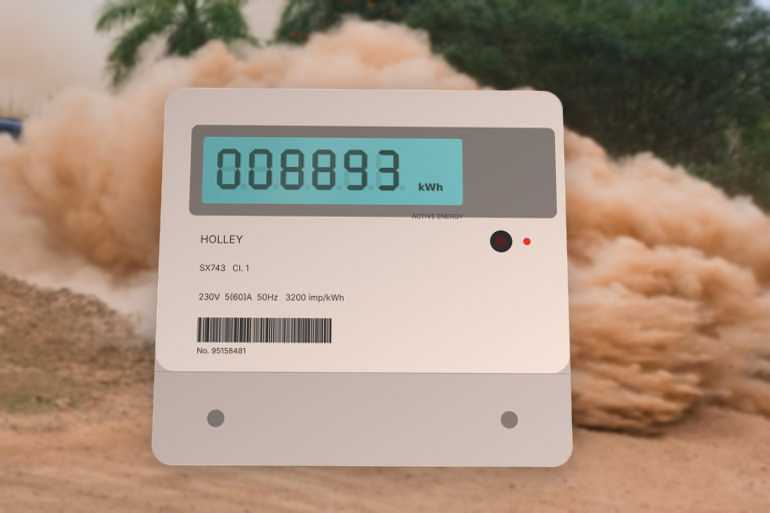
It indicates 8893 kWh
